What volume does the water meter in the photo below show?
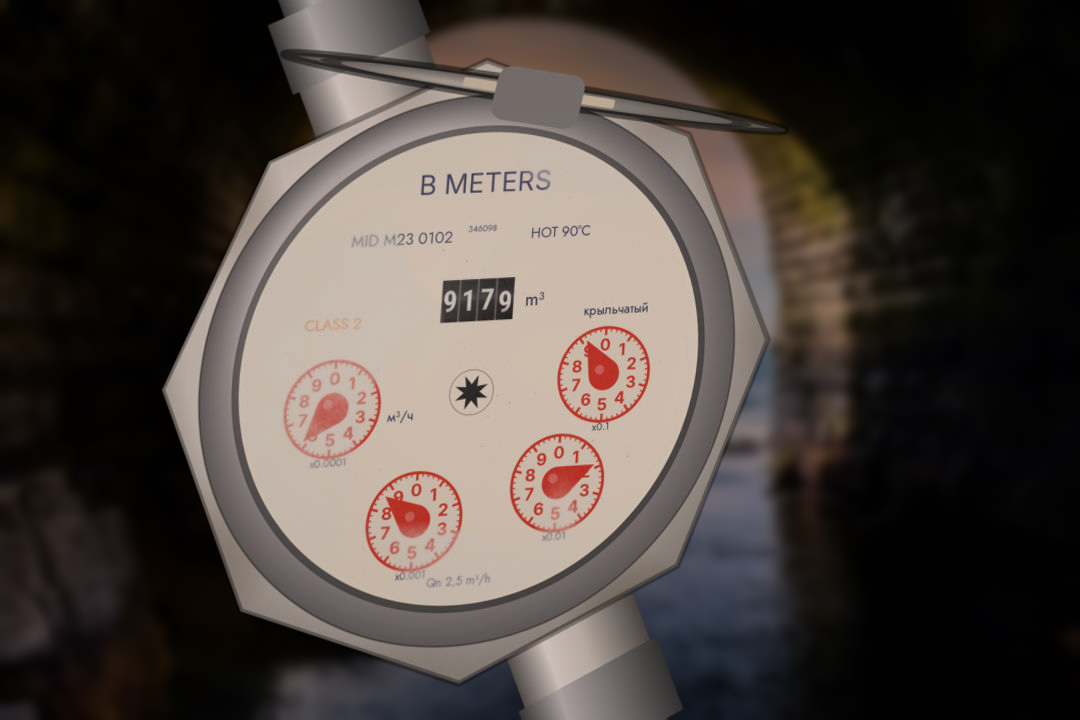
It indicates 9178.9186 m³
